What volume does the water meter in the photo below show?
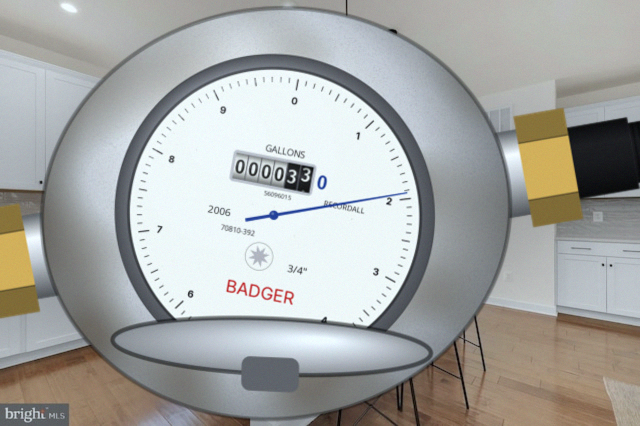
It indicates 331.9 gal
